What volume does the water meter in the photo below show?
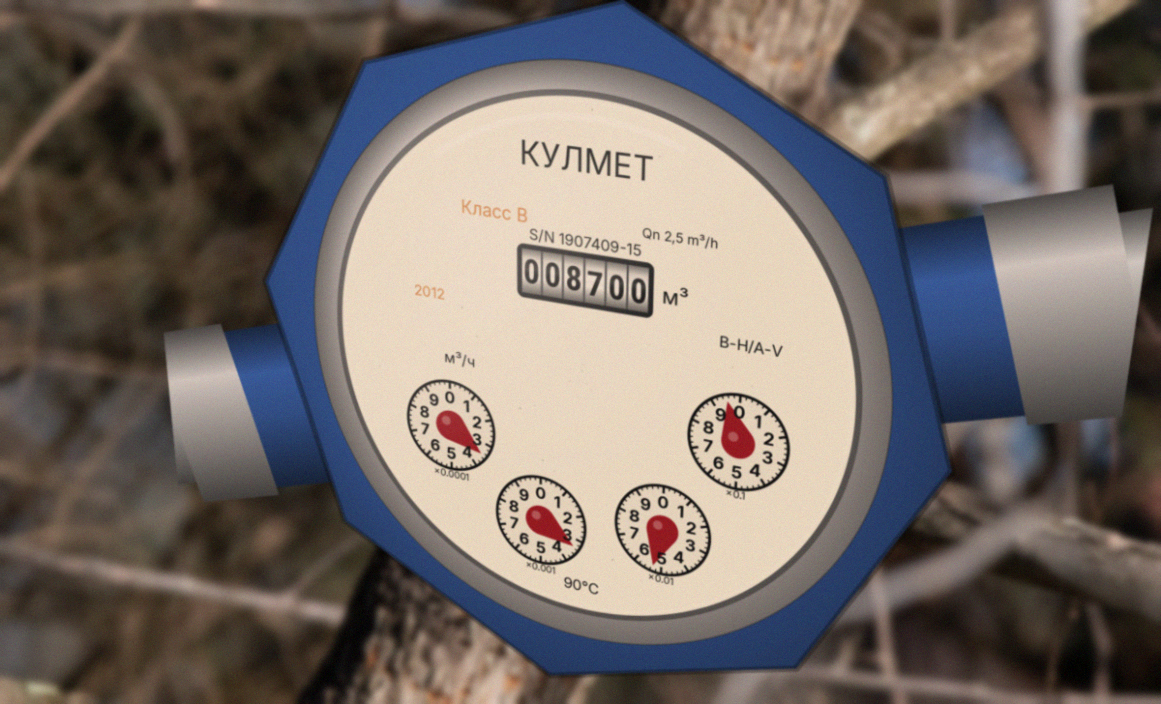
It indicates 8699.9533 m³
